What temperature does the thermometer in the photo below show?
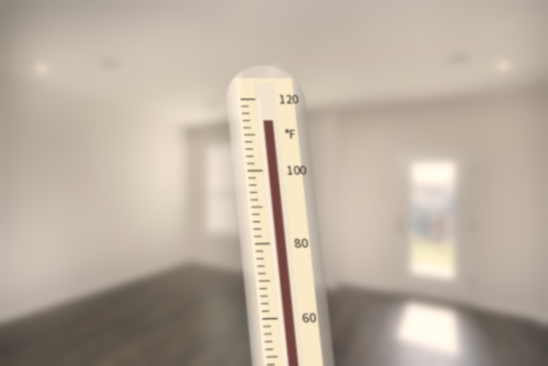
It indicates 114 °F
